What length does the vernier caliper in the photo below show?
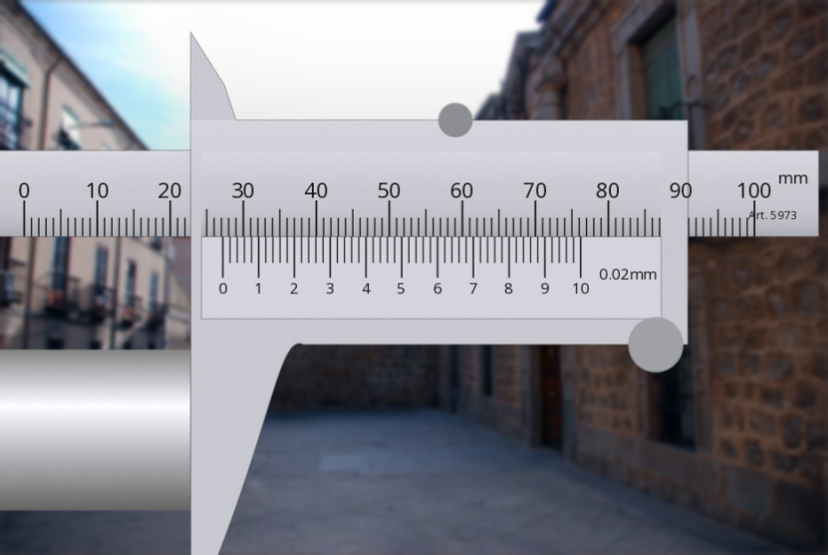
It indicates 27.2 mm
